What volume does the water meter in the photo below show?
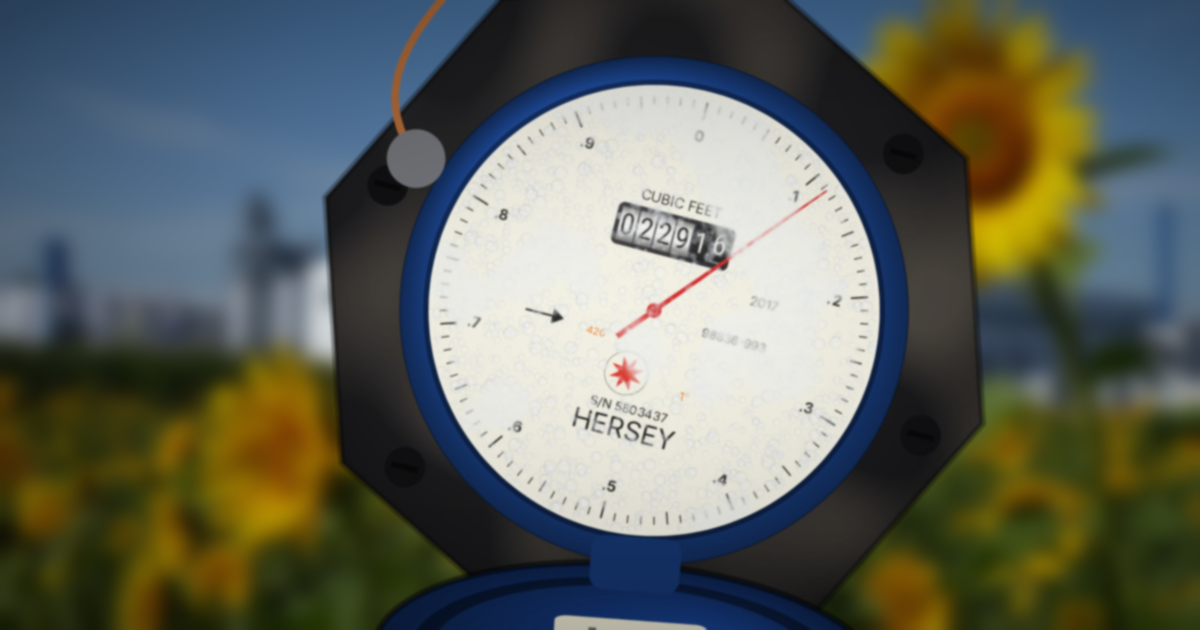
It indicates 22916.11 ft³
